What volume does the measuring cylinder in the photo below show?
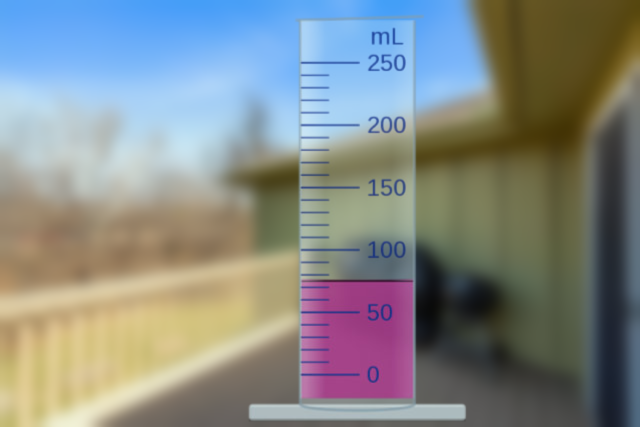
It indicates 75 mL
